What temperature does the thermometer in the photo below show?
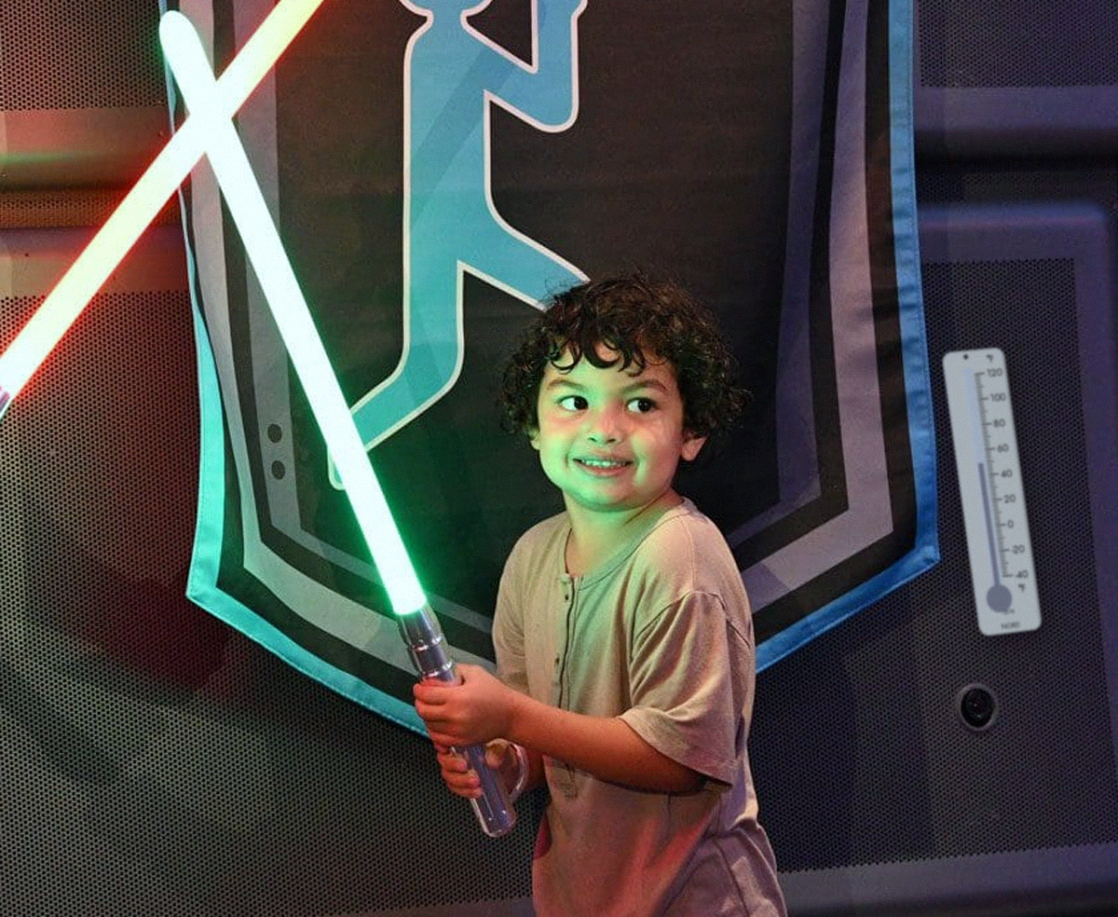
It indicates 50 °F
